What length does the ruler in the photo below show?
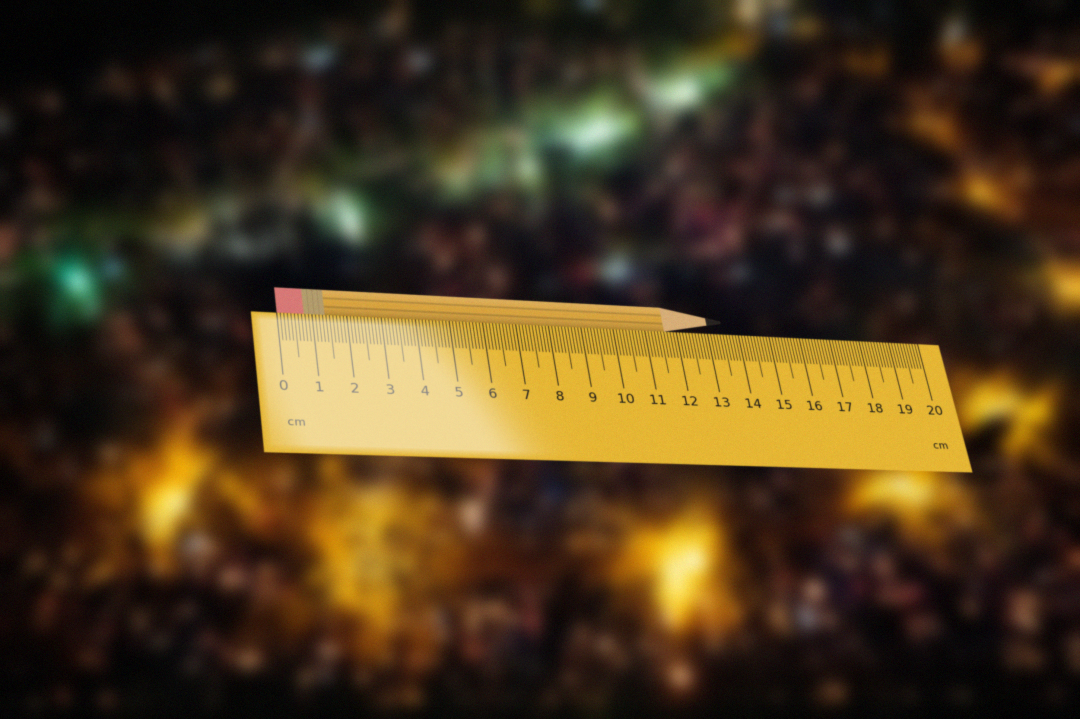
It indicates 13.5 cm
